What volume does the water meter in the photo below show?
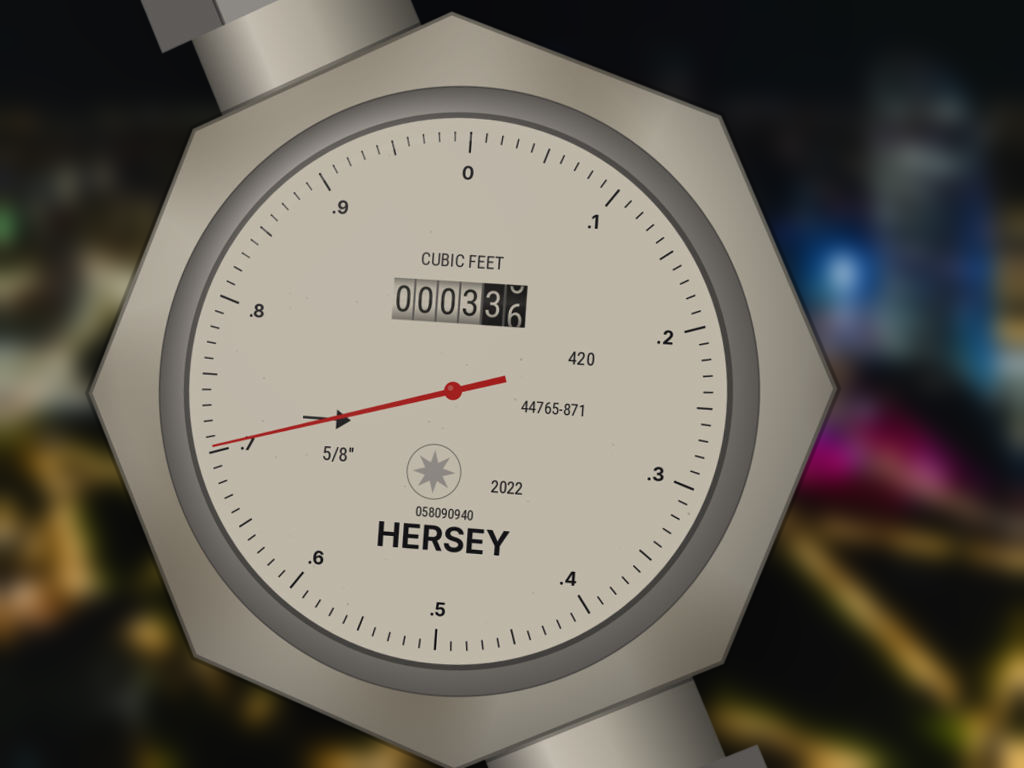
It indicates 335.70 ft³
